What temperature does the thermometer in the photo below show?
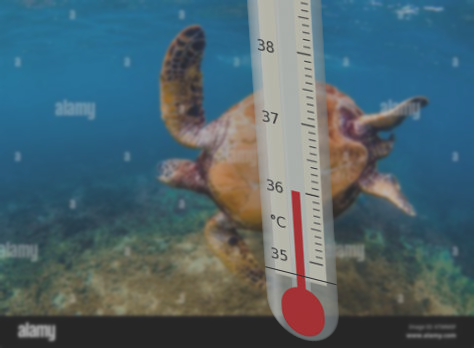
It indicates 36 °C
